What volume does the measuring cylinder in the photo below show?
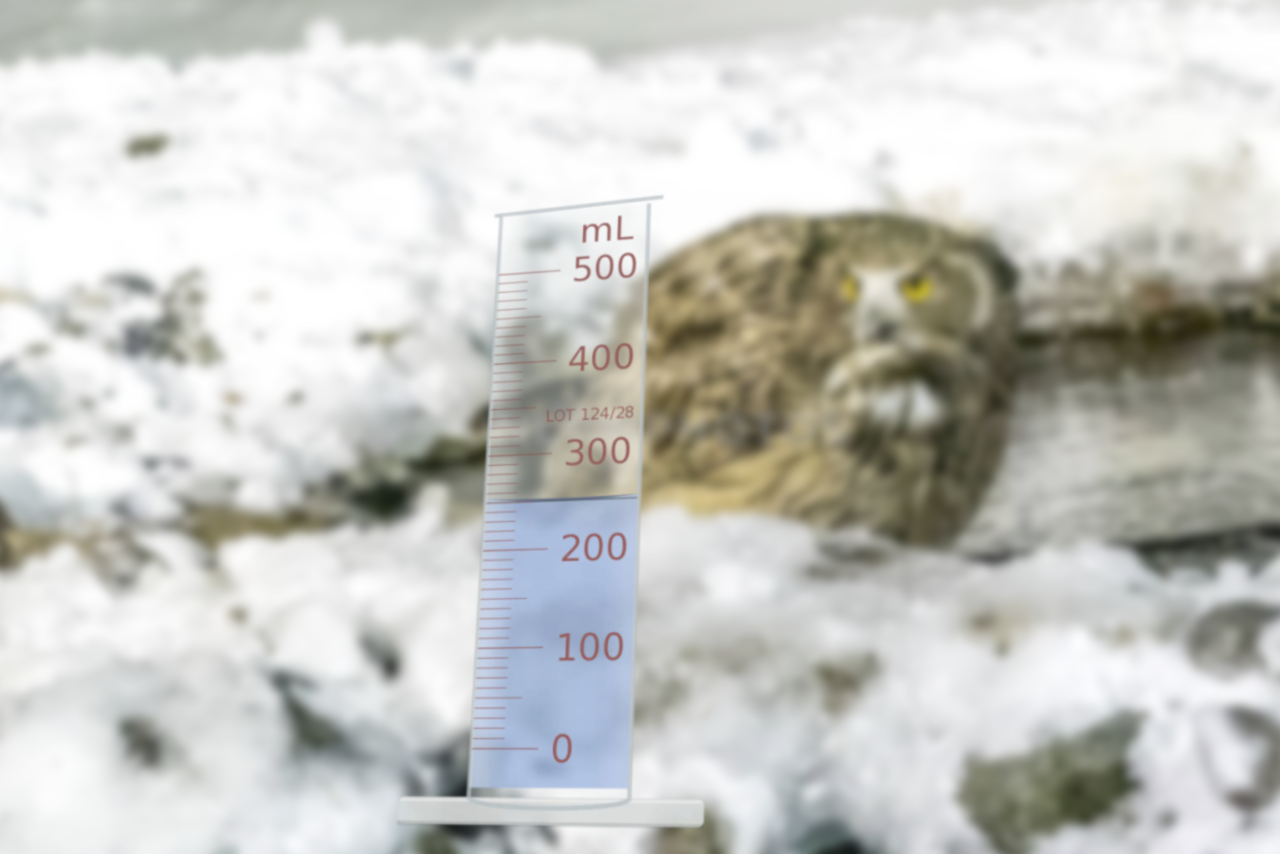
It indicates 250 mL
